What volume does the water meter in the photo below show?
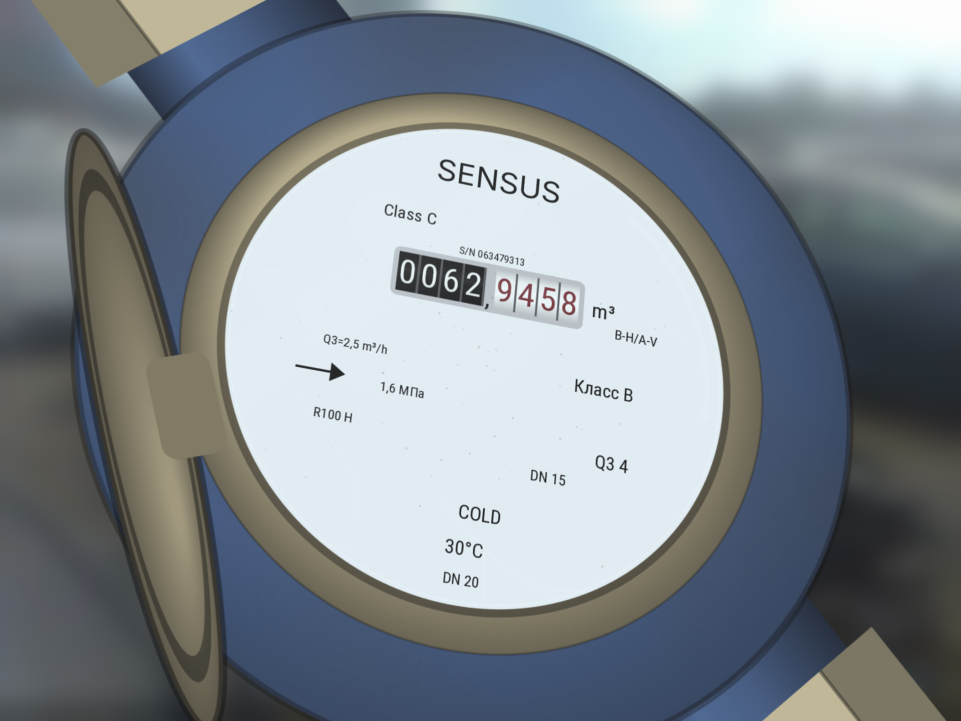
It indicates 62.9458 m³
